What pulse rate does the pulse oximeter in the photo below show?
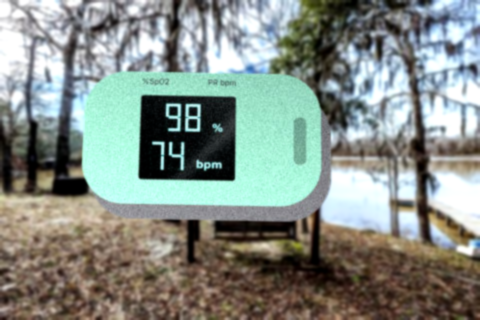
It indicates 74 bpm
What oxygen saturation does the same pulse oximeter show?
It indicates 98 %
